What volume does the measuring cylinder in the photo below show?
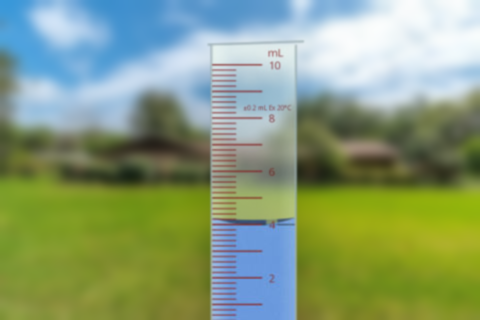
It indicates 4 mL
